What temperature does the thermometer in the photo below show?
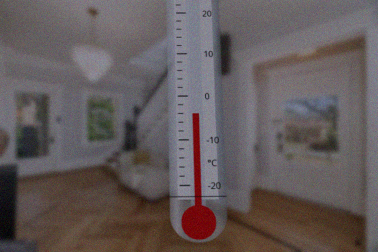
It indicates -4 °C
